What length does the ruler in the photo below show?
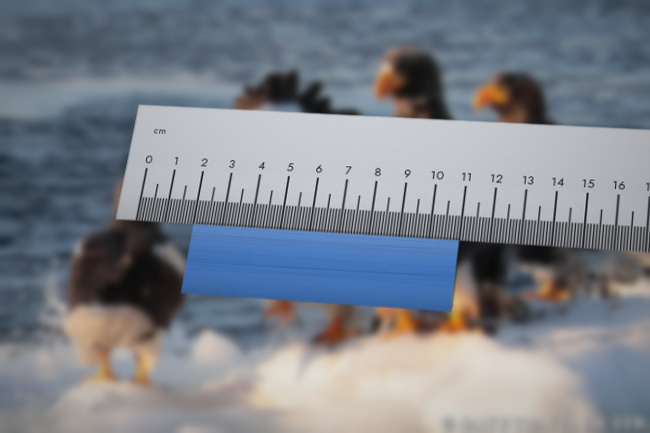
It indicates 9 cm
